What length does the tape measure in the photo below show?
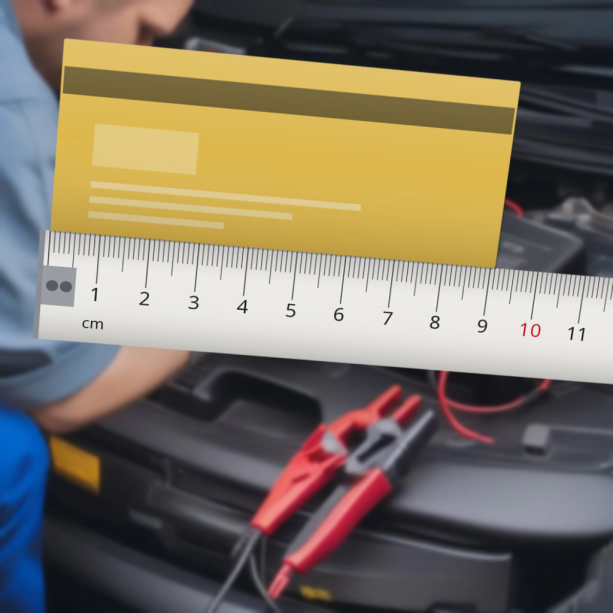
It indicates 9.1 cm
